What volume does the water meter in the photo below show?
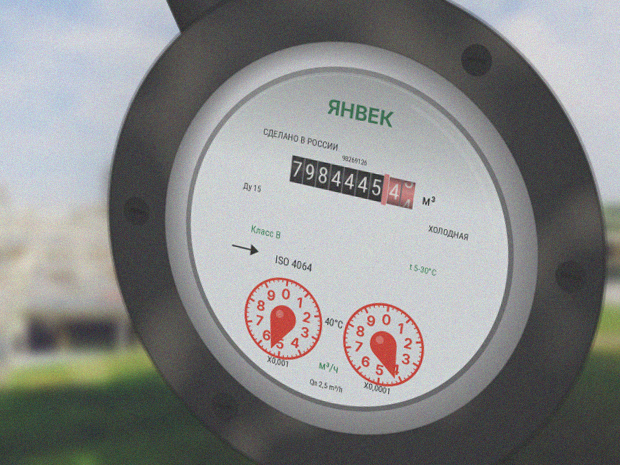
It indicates 7984445.4354 m³
